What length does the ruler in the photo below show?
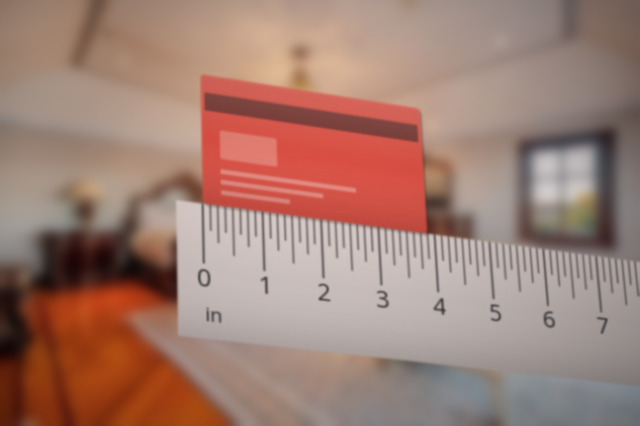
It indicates 3.875 in
